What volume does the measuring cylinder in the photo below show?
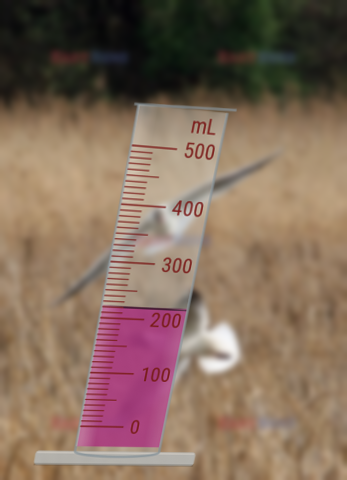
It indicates 220 mL
